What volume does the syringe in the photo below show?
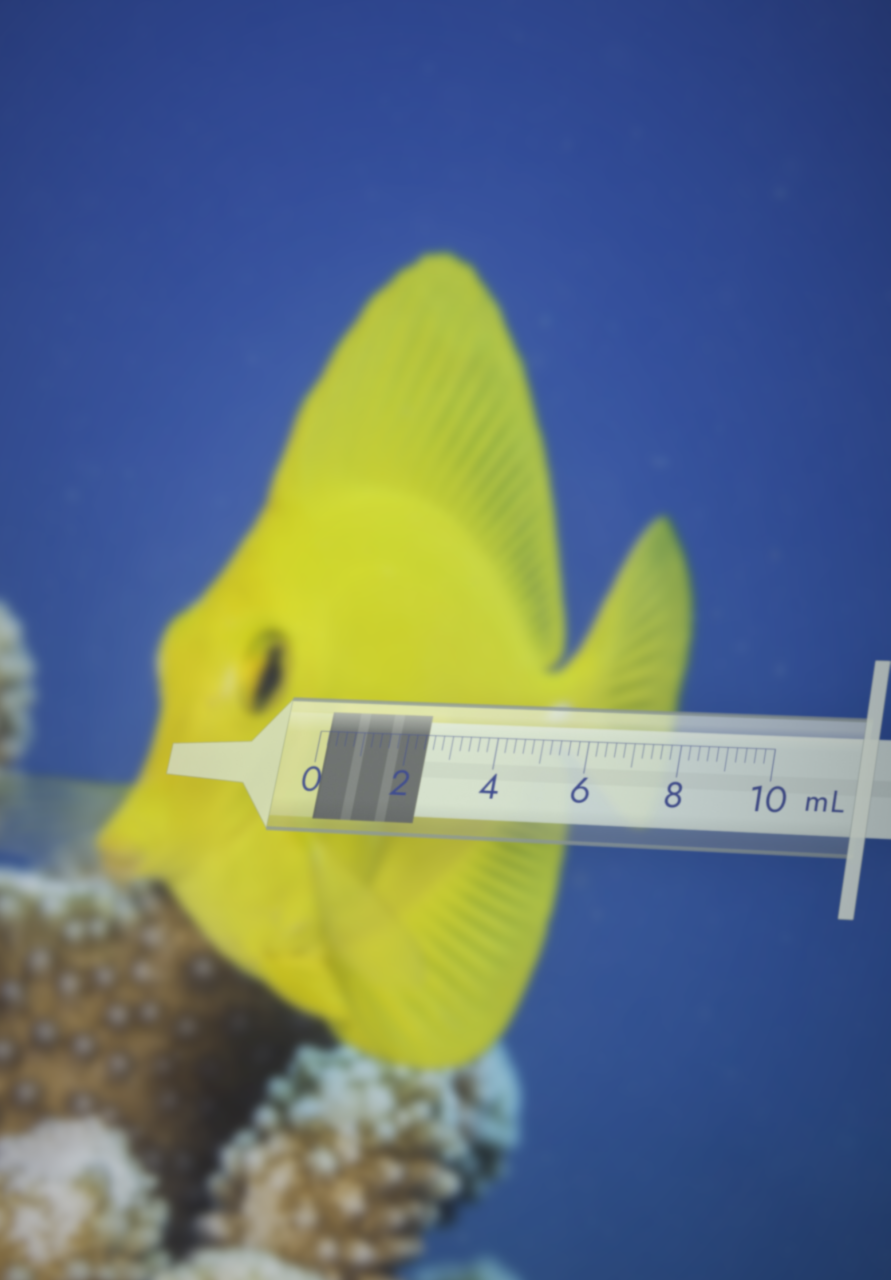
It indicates 0.2 mL
